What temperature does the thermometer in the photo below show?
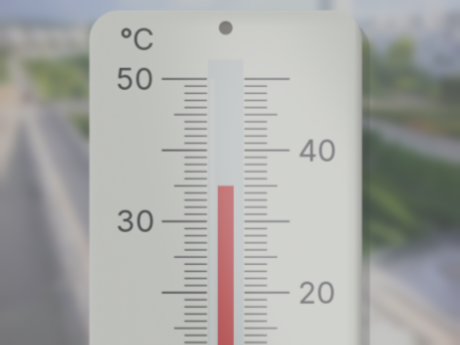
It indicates 35 °C
